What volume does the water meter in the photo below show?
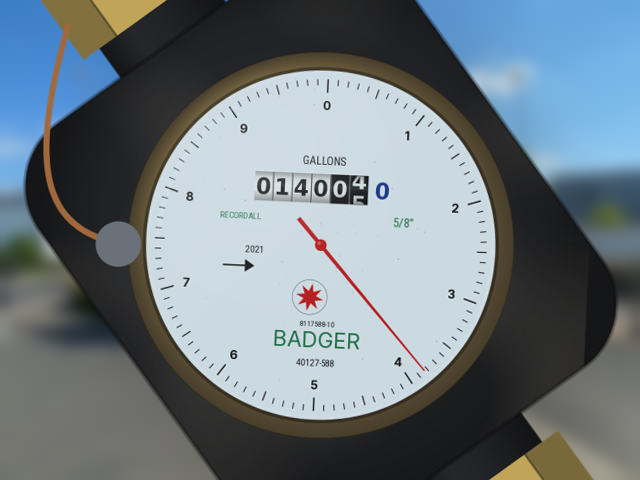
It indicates 140043.8 gal
